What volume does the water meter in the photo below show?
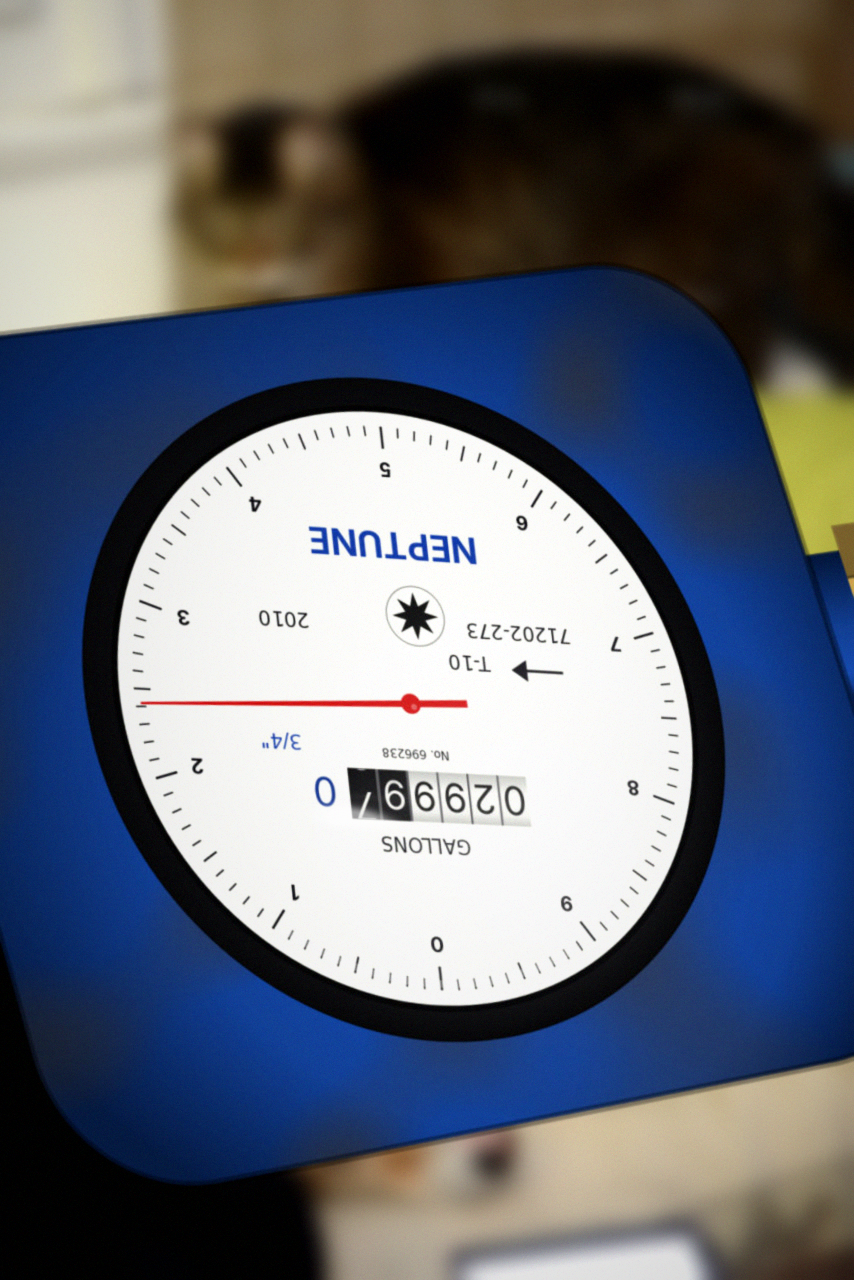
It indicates 299972.4 gal
